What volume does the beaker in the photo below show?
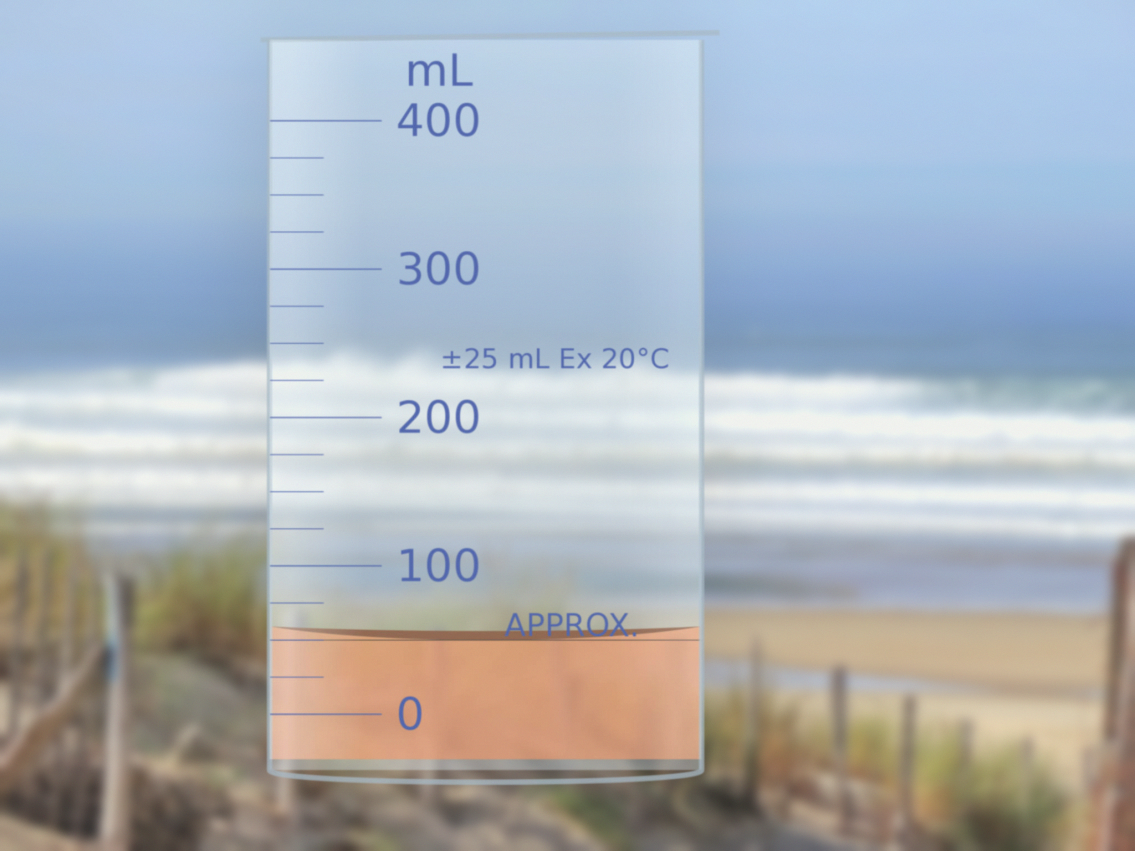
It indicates 50 mL
